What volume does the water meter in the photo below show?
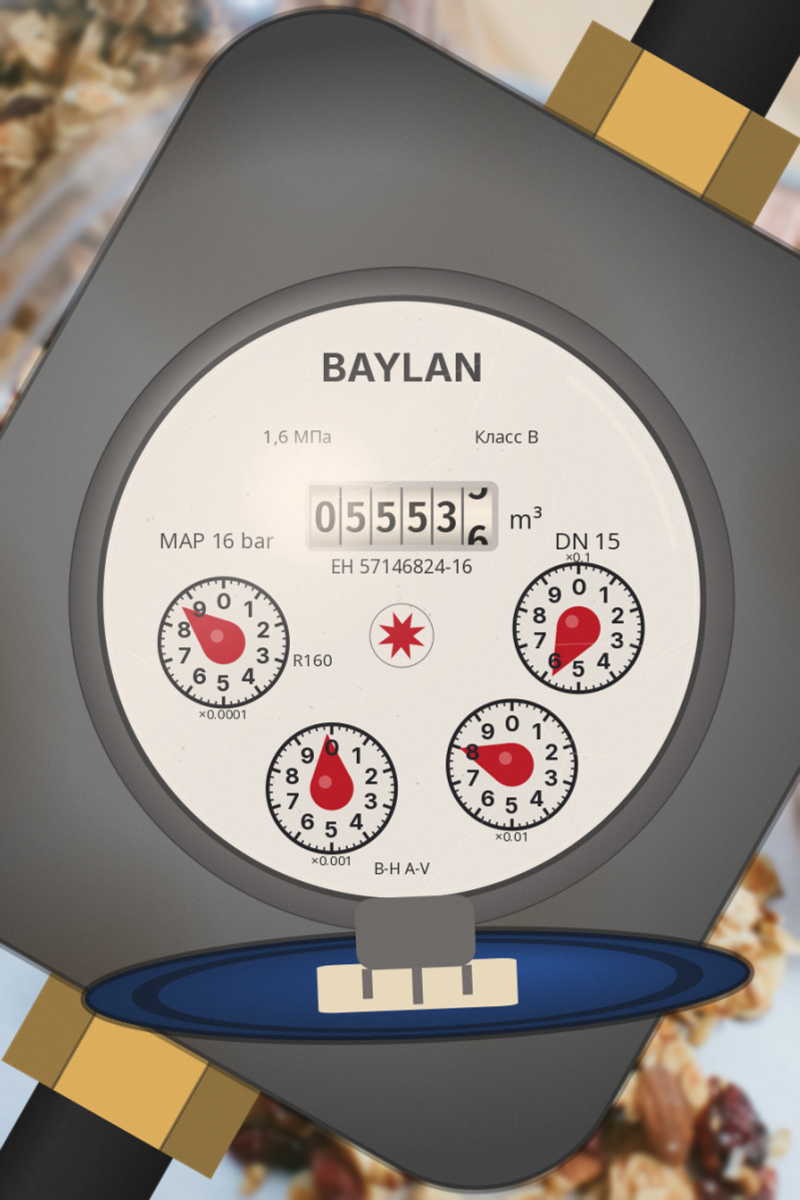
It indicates 55535.5798 m³
